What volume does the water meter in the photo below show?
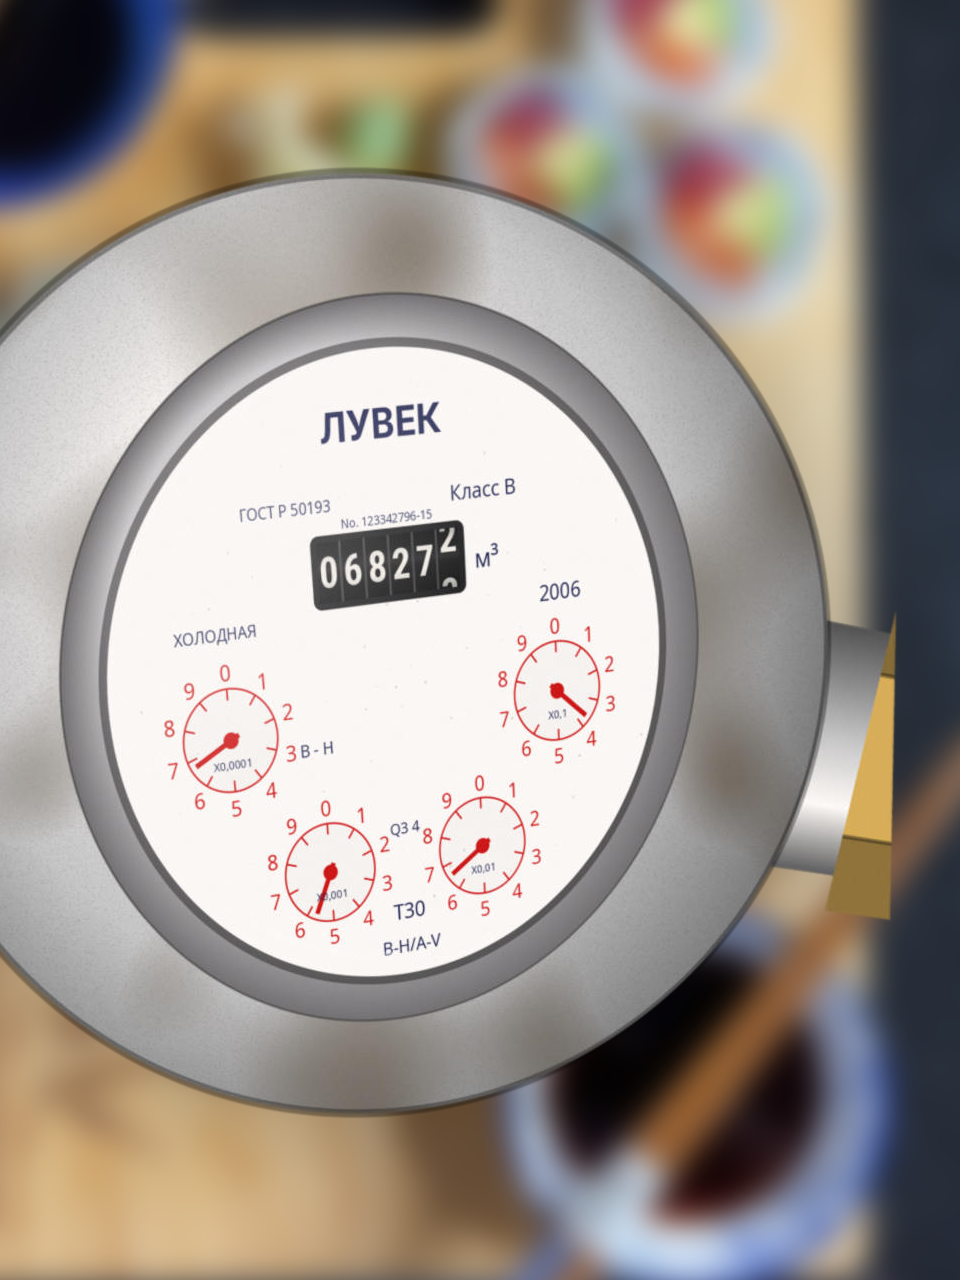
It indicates 68272.3656 m³
